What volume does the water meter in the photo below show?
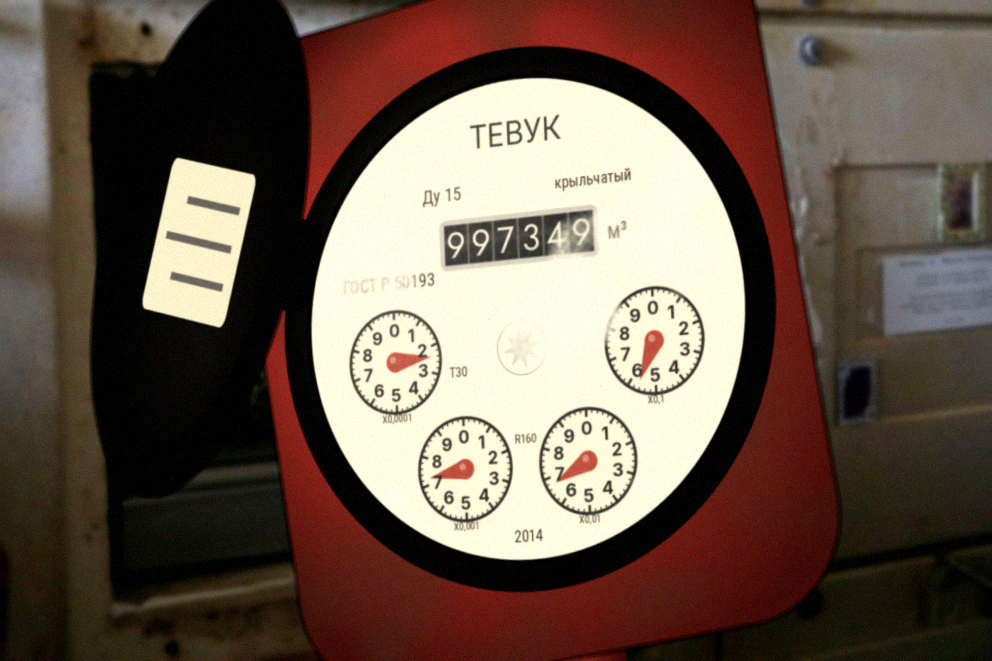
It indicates 997349.5672 m³
